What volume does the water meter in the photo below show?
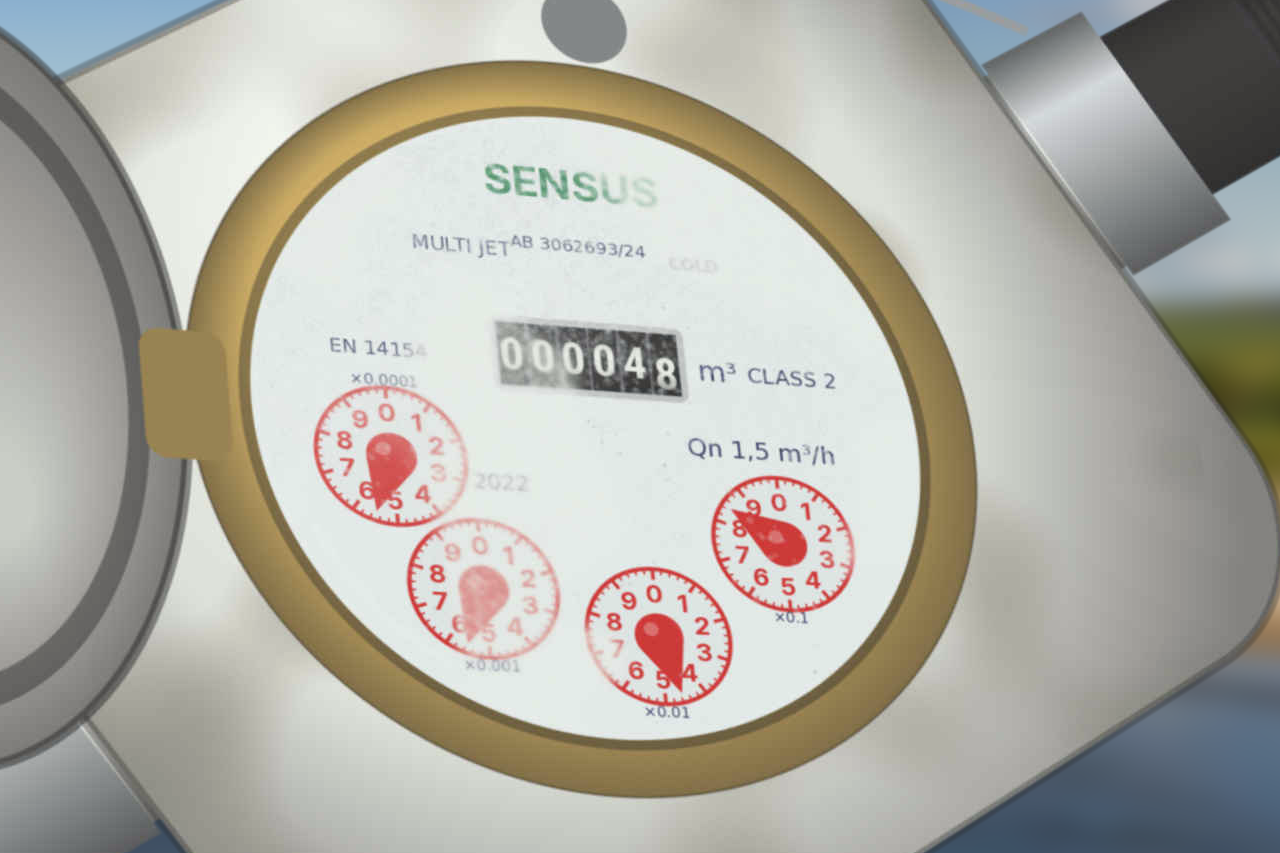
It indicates 47.8455 m³
